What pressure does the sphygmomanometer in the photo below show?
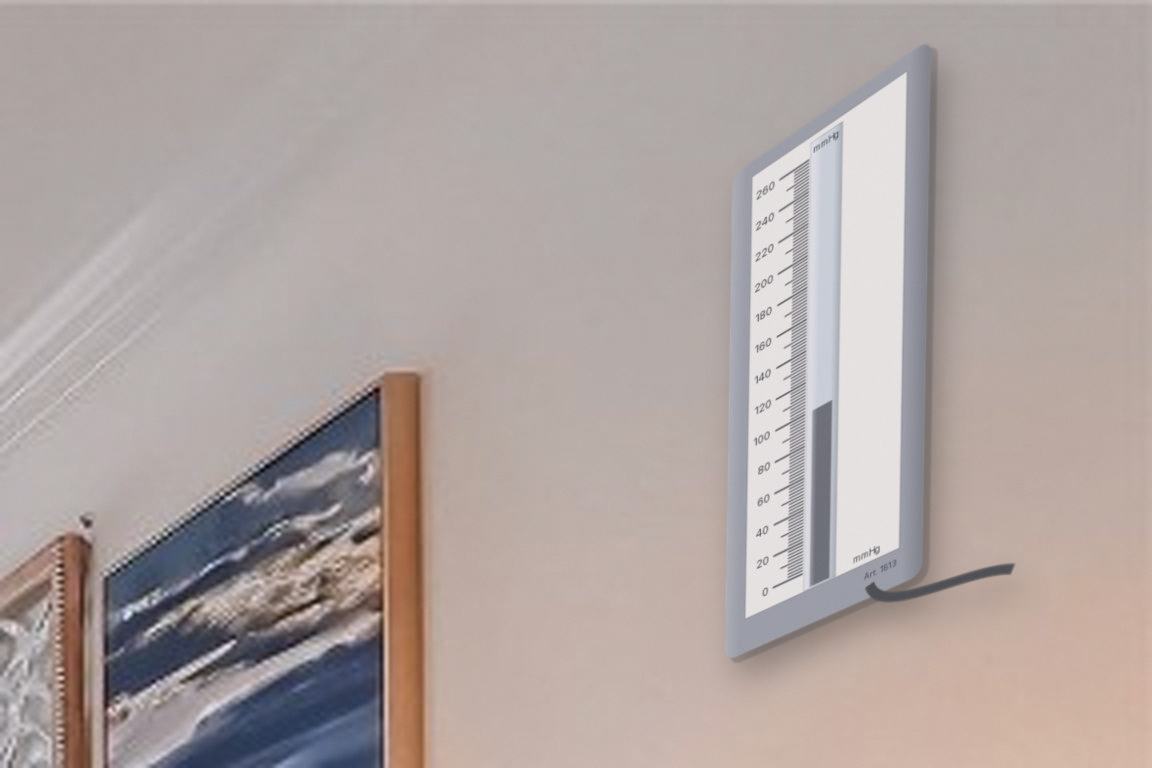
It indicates 100 mmHg
